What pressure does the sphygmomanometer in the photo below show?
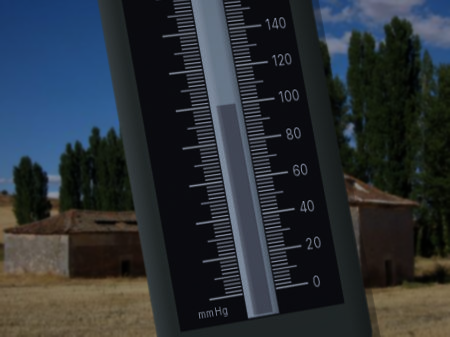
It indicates 100 mmHg
